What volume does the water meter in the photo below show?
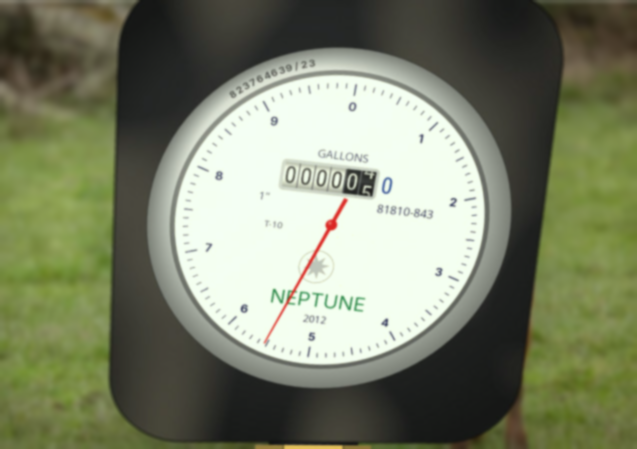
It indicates 45.5 gal
